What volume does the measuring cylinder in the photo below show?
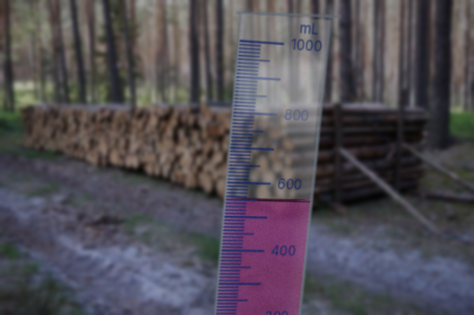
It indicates 550 mL
